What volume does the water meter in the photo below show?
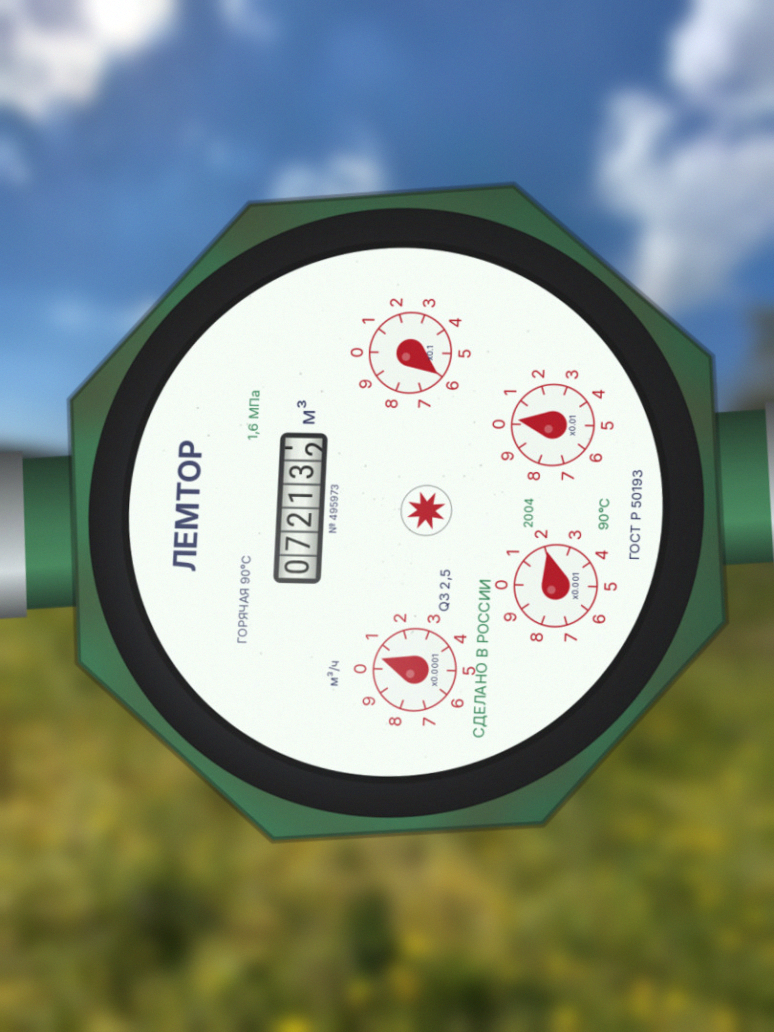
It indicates 72131.6020 m³
